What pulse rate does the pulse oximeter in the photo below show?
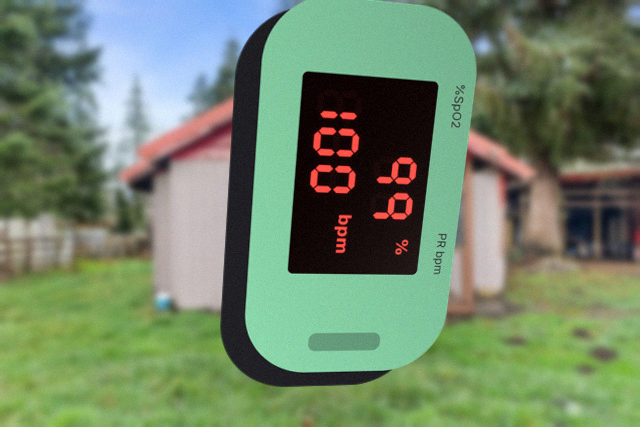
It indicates 100 bpm
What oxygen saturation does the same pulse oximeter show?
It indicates 99 %
